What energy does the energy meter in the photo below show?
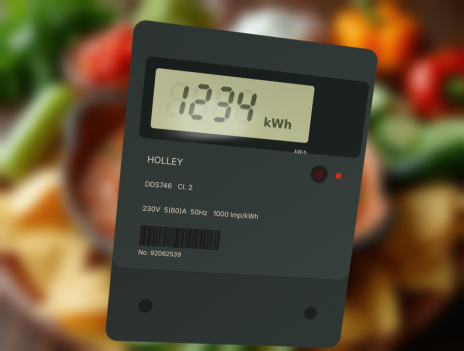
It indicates 1234 kWh
